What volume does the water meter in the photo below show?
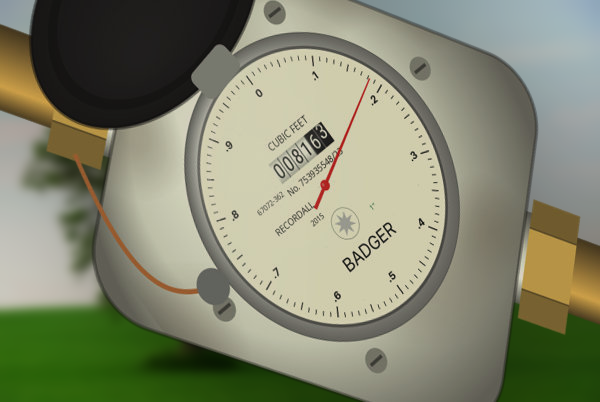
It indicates 8163.18 ft³
